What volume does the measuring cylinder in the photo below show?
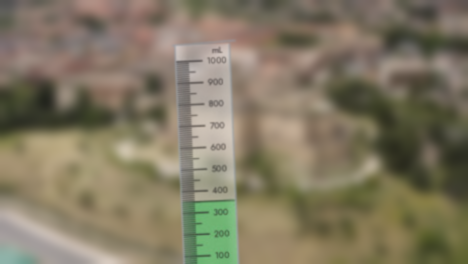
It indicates 350 mL
